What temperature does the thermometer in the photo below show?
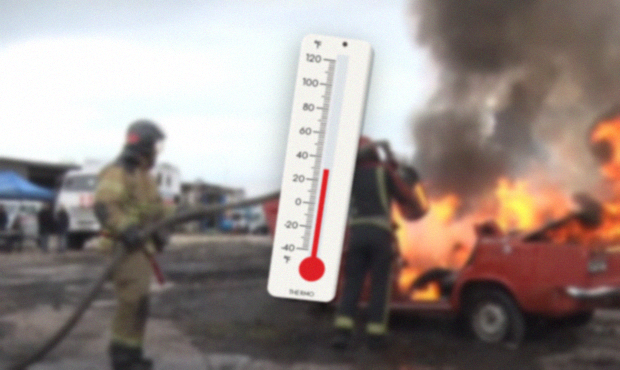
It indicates 30 °F
